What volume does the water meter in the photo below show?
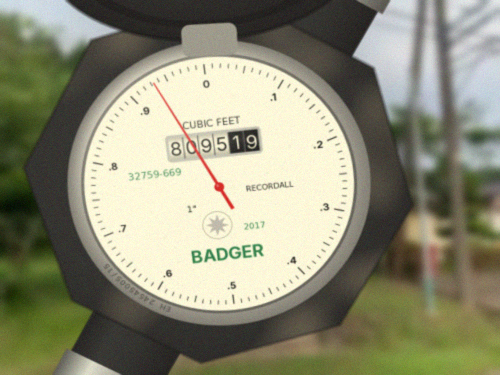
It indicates 809518.93 ft³
